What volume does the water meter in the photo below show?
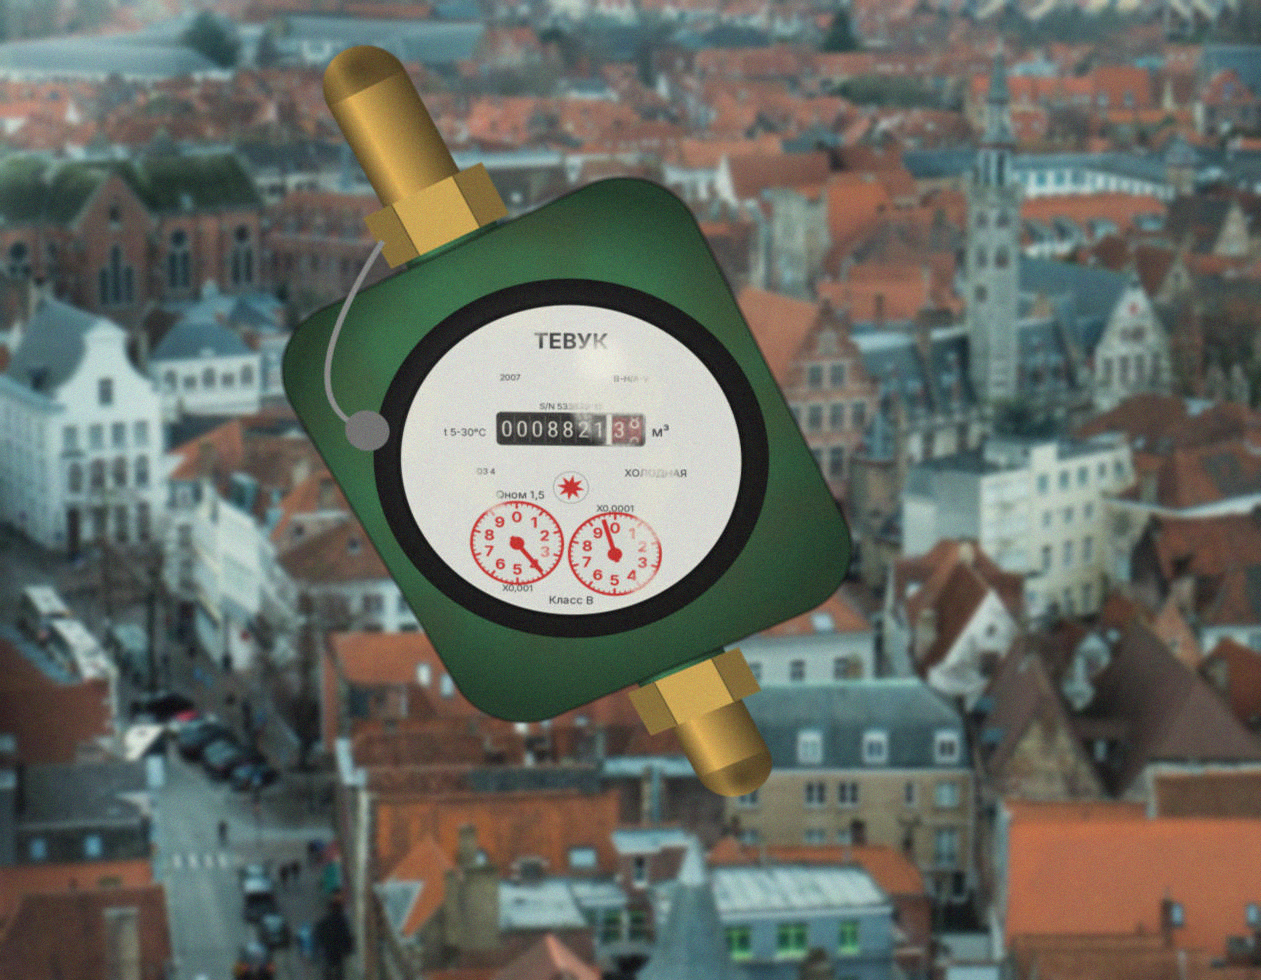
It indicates 8821.3839 m³
